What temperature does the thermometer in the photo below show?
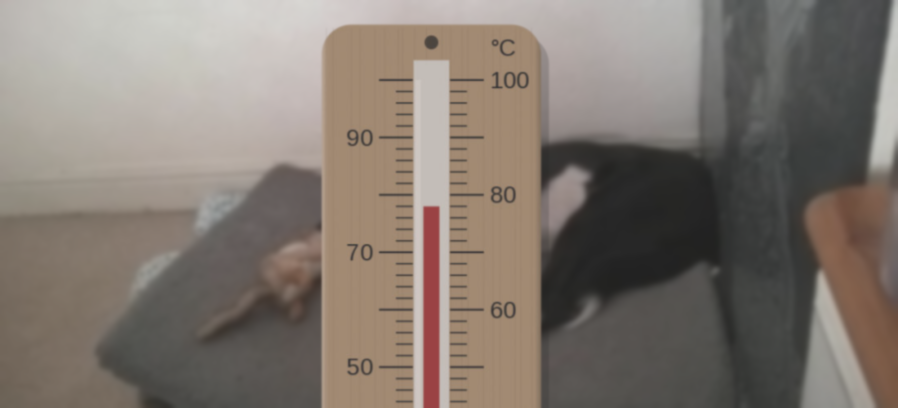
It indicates 78 °C
